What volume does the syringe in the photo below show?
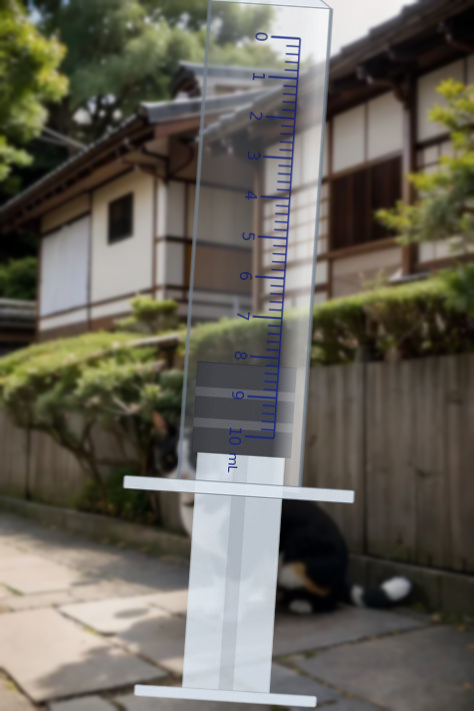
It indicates 8.2 mL
